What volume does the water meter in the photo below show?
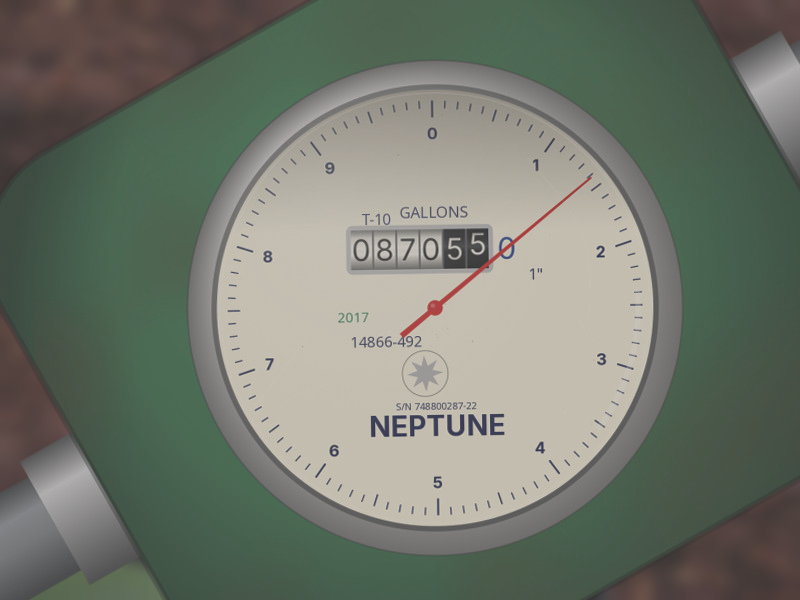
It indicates 870551.4 gal
